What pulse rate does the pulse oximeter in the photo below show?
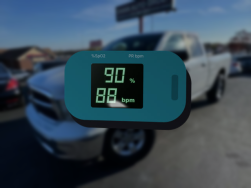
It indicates 88 bpm
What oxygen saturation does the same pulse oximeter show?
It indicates 90 %
